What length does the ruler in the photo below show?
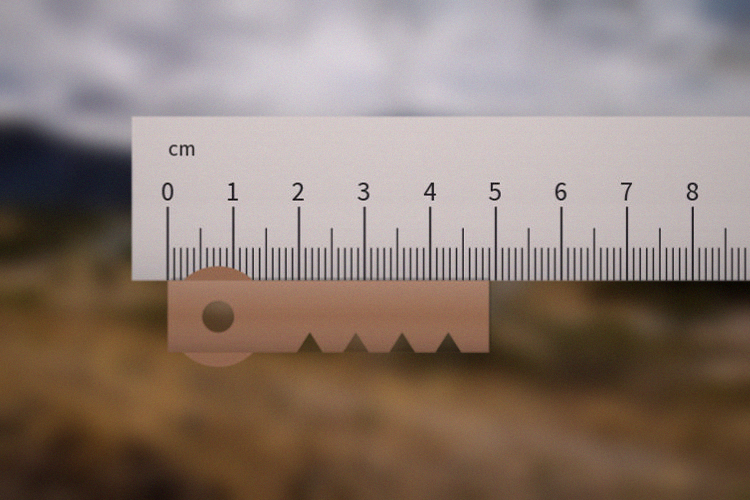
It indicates 4.9 cm
